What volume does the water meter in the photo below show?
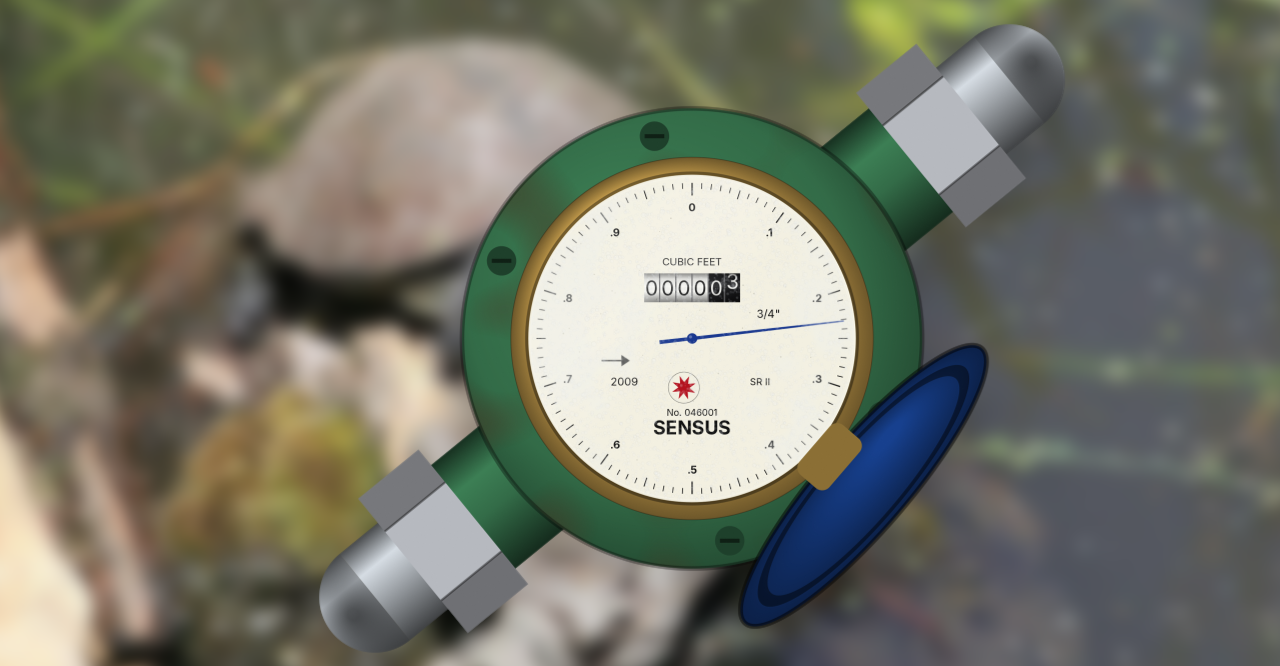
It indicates 3.23 ft³
